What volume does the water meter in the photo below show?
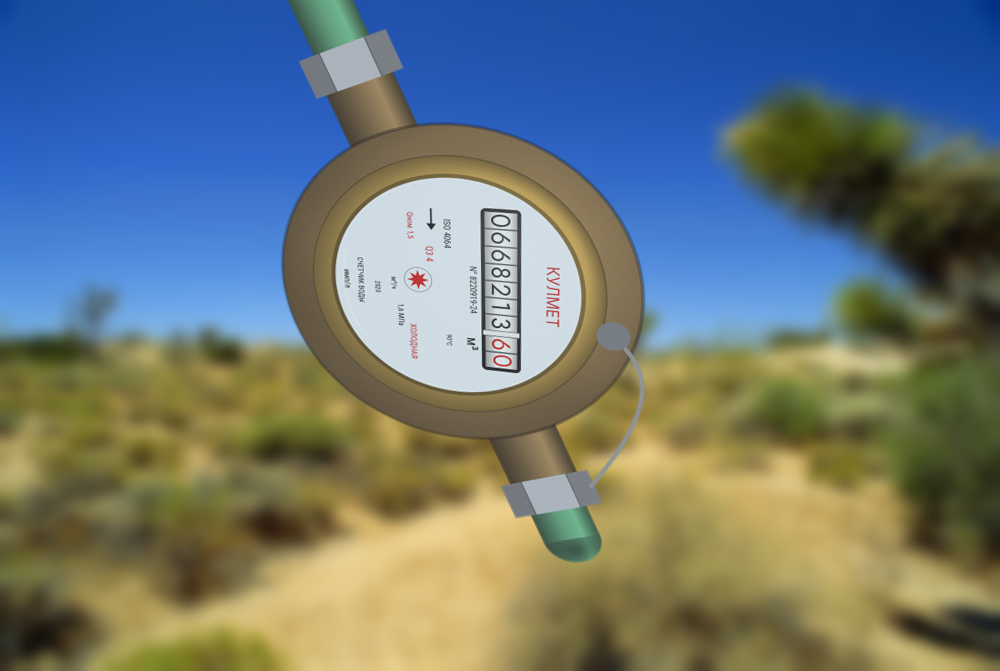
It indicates 668213.60 m³
